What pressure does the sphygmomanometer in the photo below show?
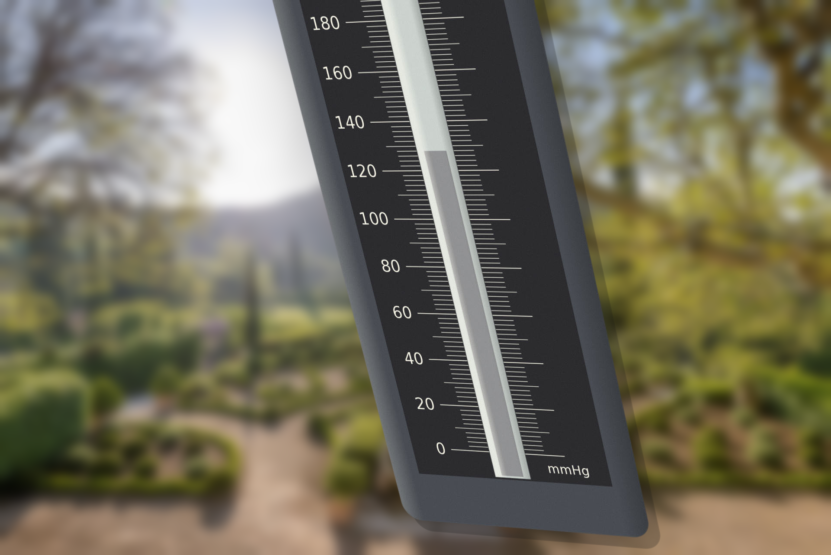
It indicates 128 mmHg
